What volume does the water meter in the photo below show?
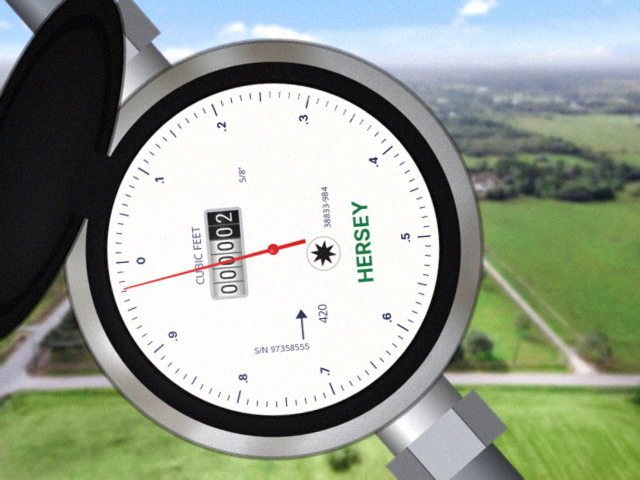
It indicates 1.97 ft³
